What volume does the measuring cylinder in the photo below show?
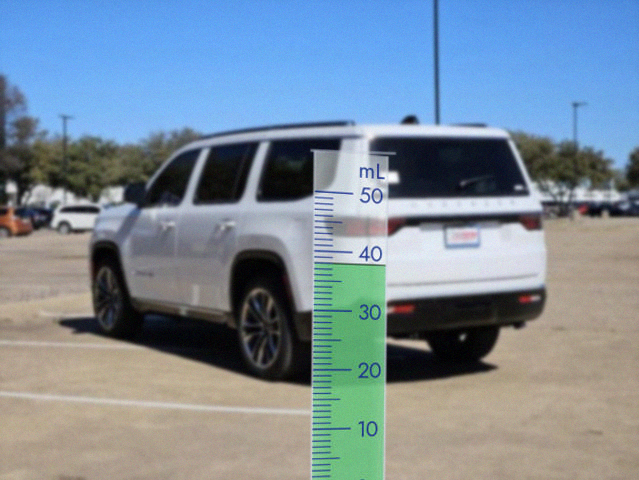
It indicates 38 mL
